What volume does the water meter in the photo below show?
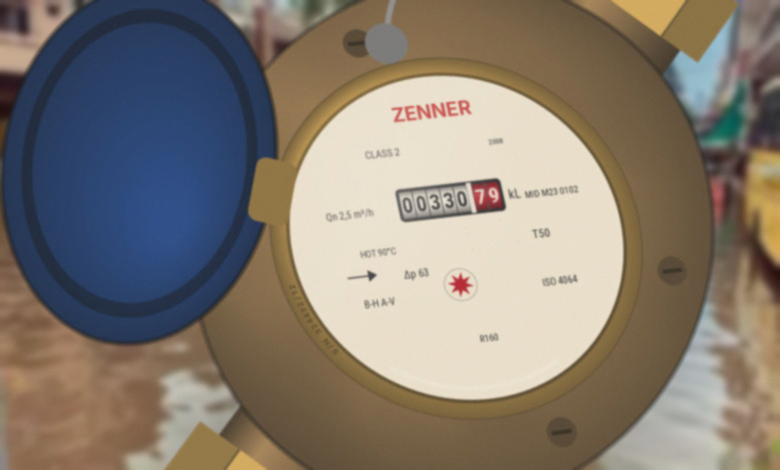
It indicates 330.79 kL
